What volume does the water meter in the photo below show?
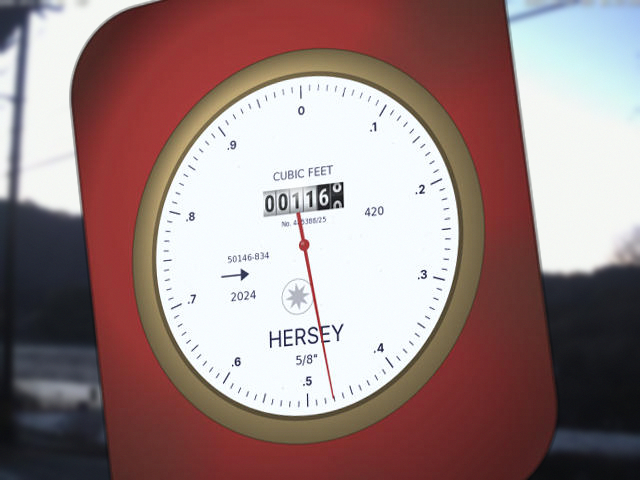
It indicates 1168.47 ft³
